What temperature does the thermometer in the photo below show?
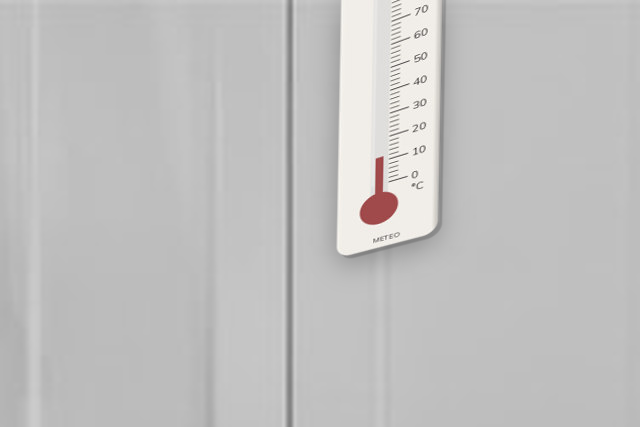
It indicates 12 °C
